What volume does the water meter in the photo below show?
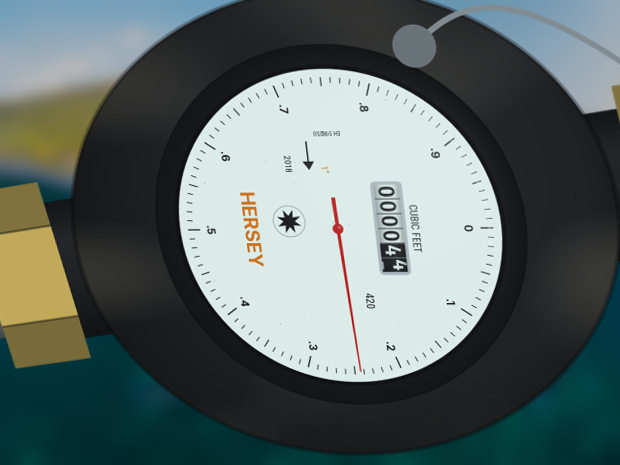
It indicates 44.24 ft³
